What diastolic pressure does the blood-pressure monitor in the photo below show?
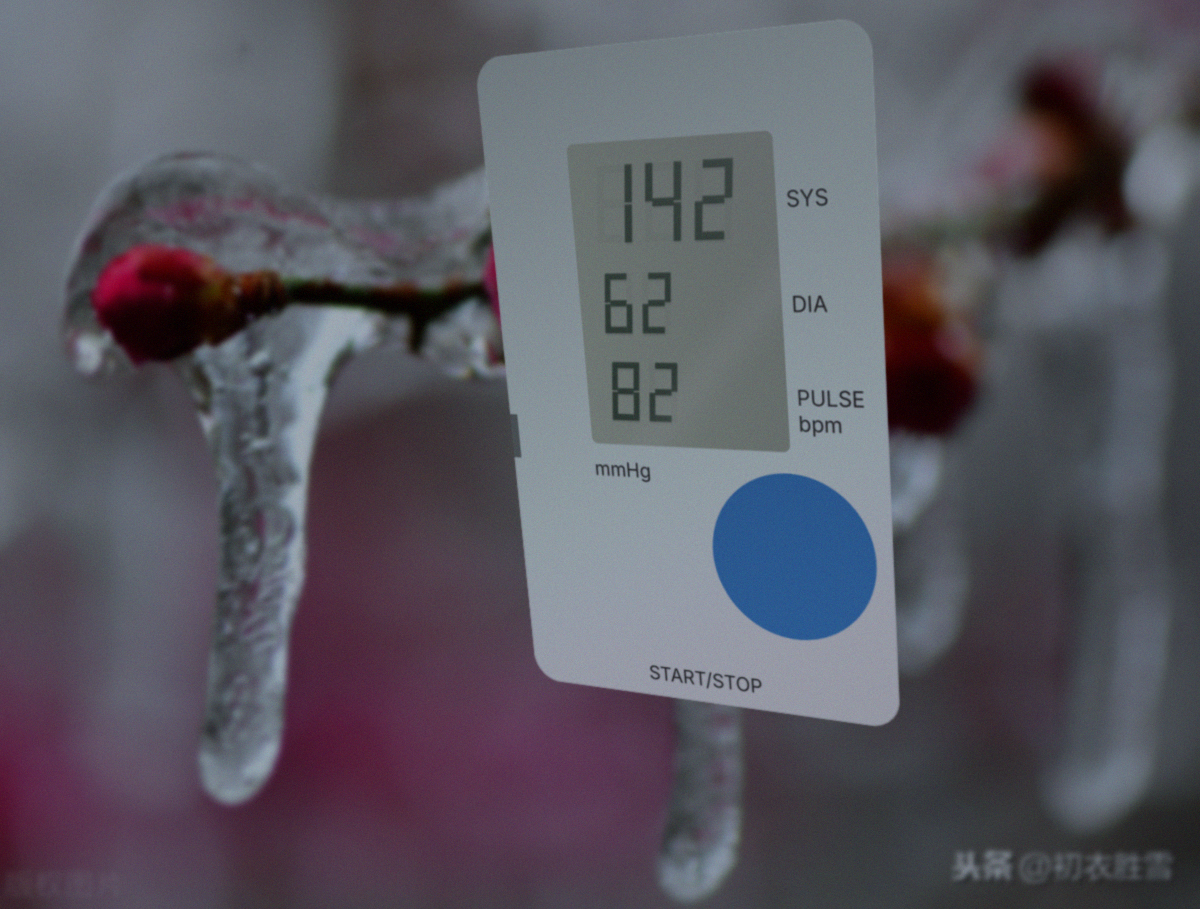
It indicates 62 mmHg
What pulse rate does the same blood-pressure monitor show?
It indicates 82 bpm
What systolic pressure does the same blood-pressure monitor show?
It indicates 142 mmHg
